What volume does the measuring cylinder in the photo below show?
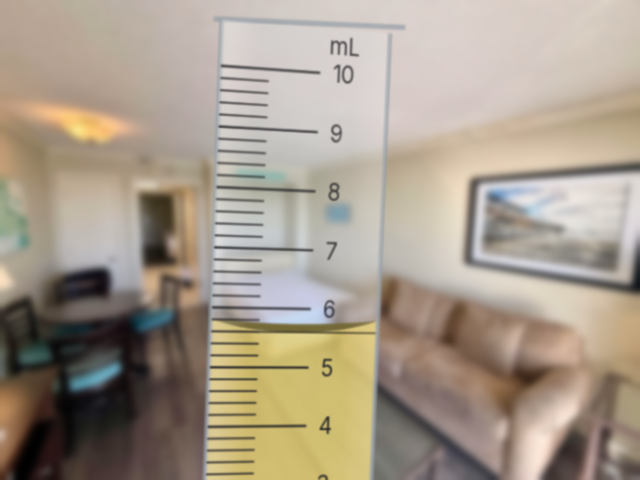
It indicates 5.6 mL
